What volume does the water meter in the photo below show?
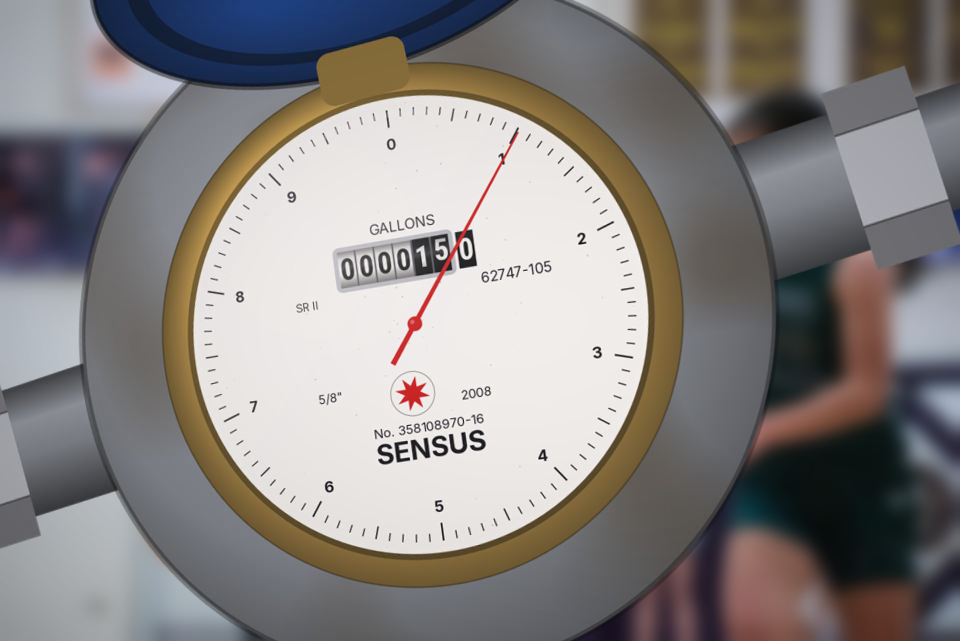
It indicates 151.0 gal
